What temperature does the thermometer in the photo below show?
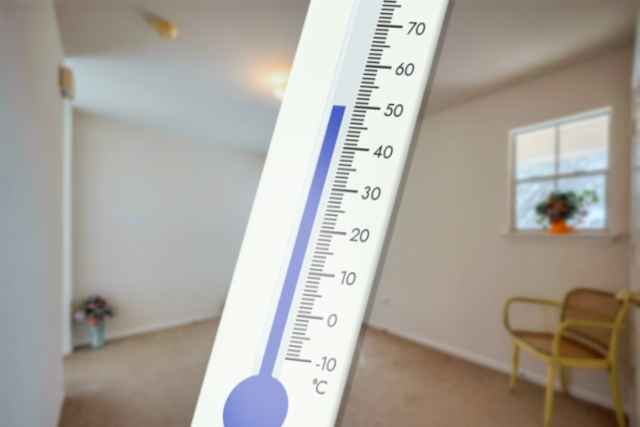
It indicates 50 °C
